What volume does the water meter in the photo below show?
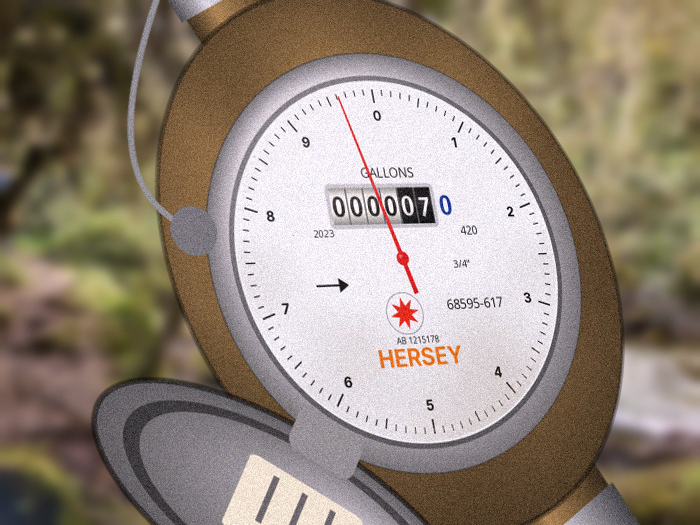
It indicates 69.6 gal
